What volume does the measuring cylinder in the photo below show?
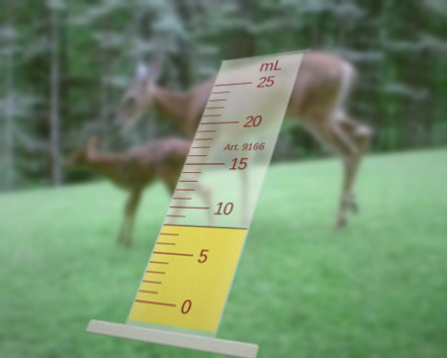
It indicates 8 mL
